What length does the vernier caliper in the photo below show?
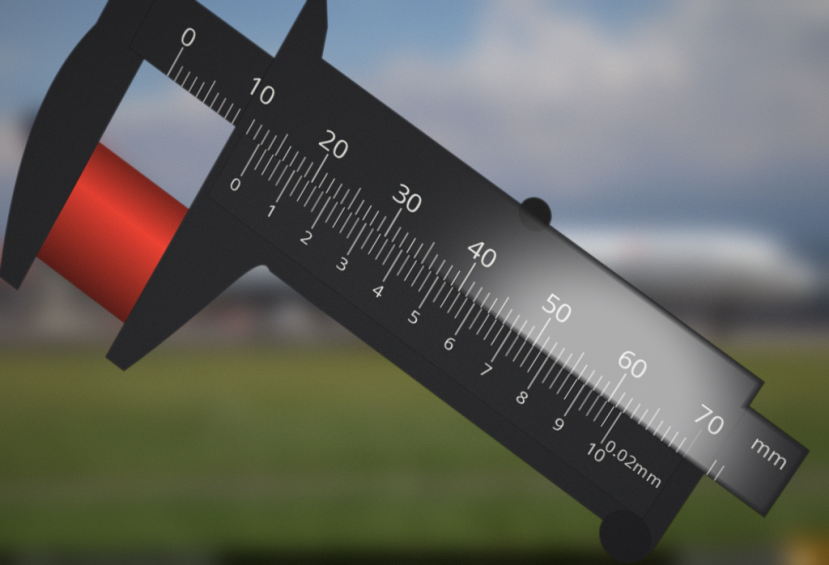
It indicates 12.8 mm
